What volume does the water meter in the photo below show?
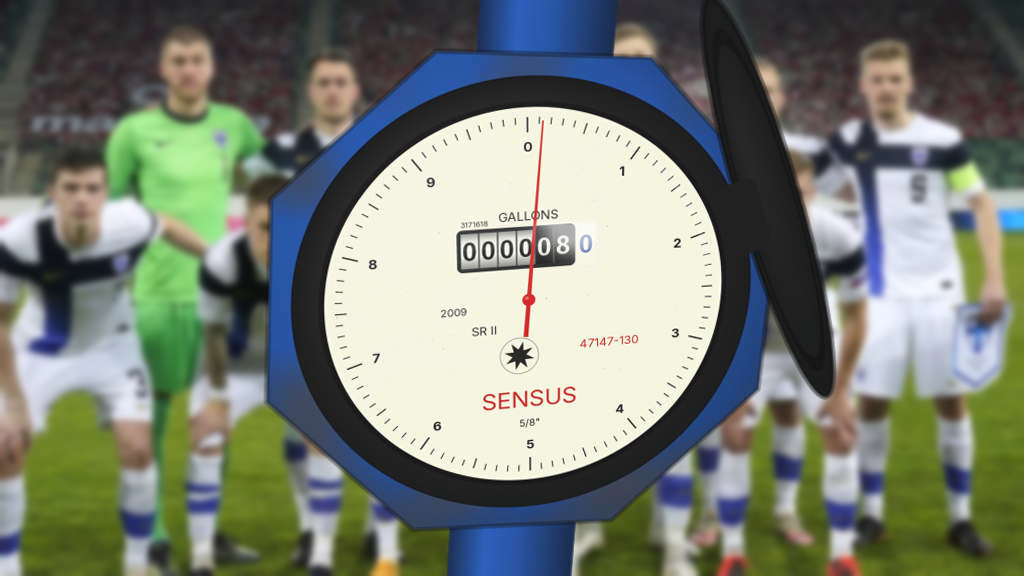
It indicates 80.1 gal
